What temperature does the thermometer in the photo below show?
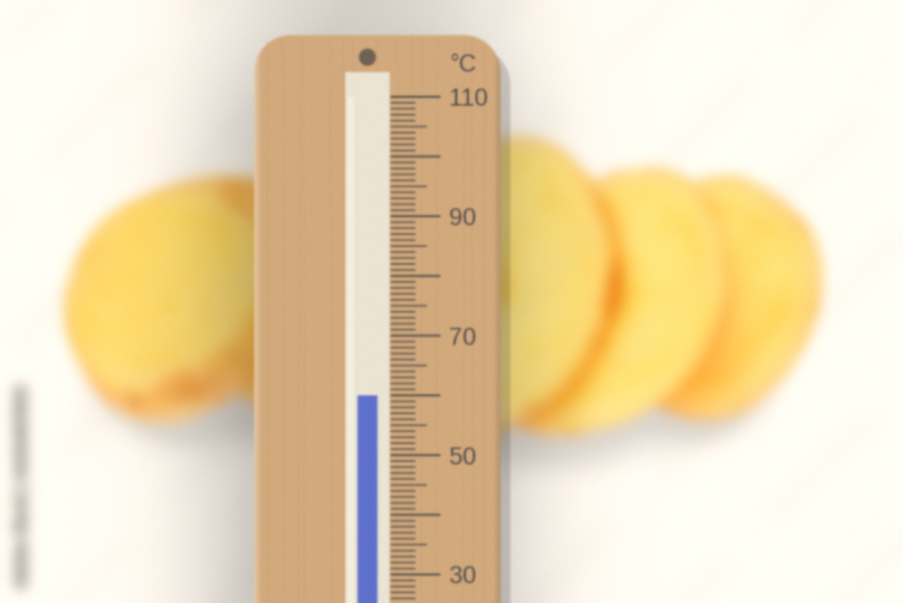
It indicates 60 °C
